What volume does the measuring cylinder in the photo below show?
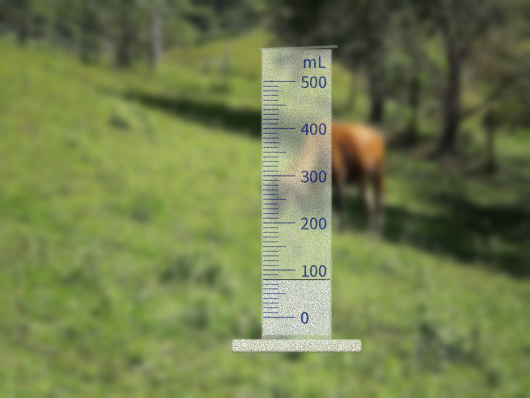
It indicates 80 mL
